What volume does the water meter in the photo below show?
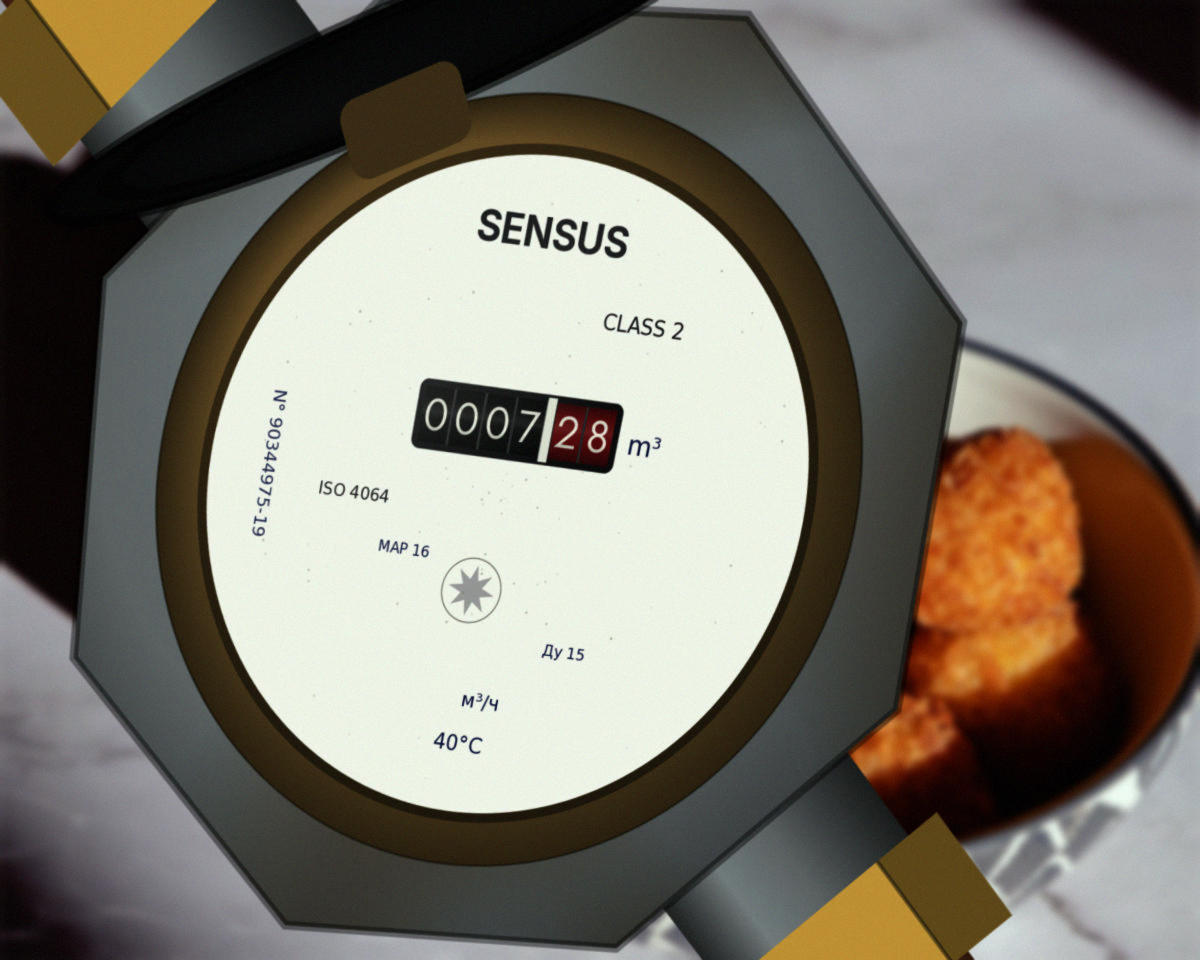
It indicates 7.28 m³
